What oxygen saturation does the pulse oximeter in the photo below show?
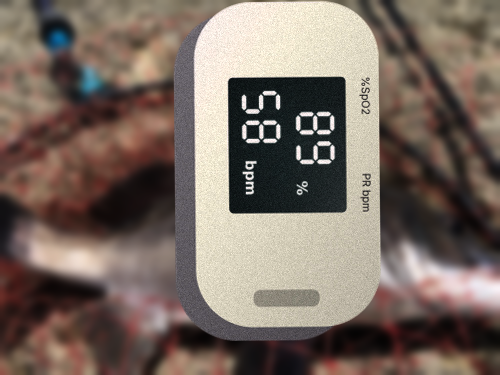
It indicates 89 %
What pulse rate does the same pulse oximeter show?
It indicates 58 bpm
